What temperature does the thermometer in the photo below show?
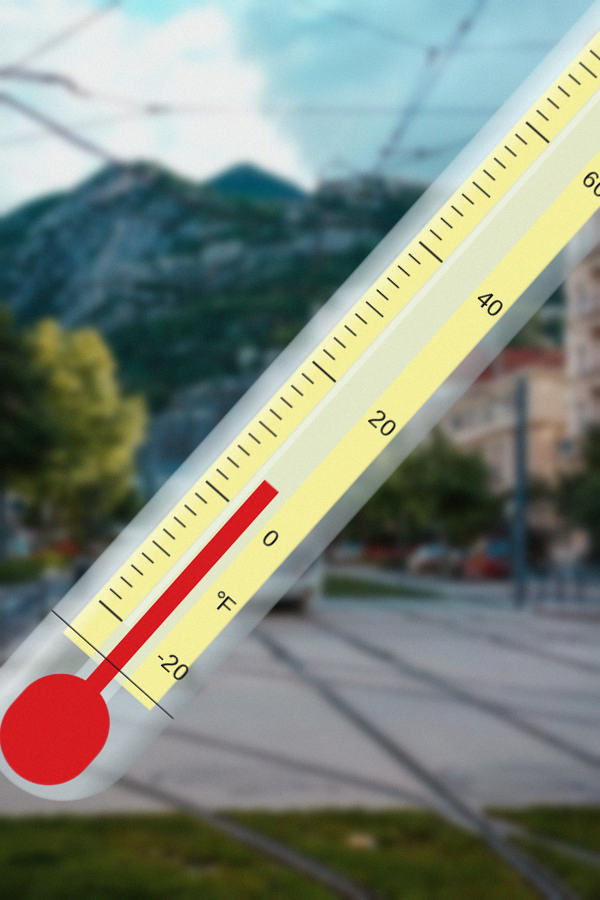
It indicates 5 °F
